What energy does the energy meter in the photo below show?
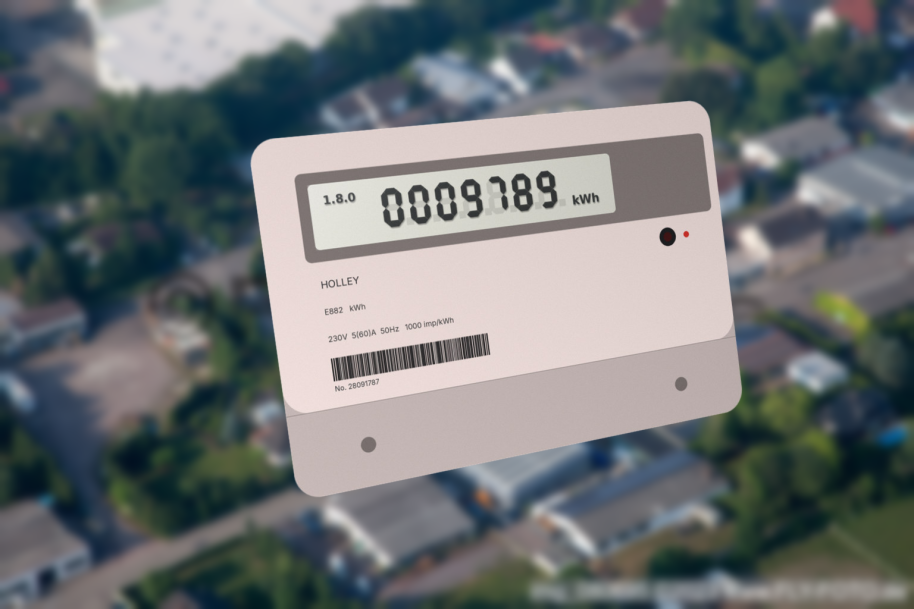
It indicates 9789 kWh
